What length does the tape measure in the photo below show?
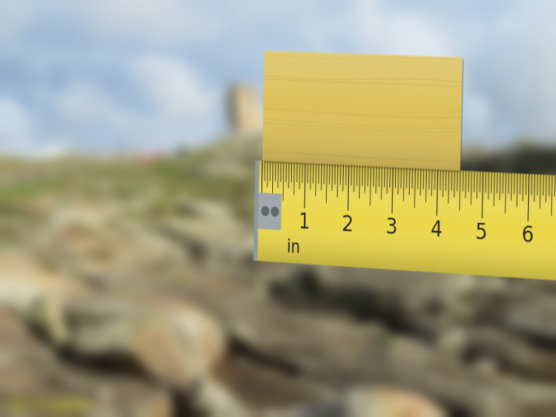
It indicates 4.5 in
